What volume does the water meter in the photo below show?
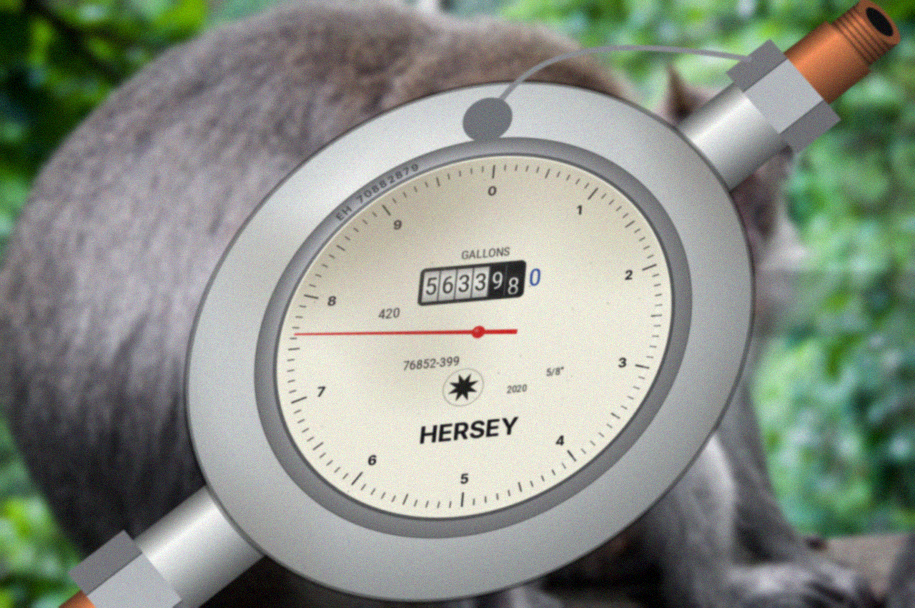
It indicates 5633977.6 gal
